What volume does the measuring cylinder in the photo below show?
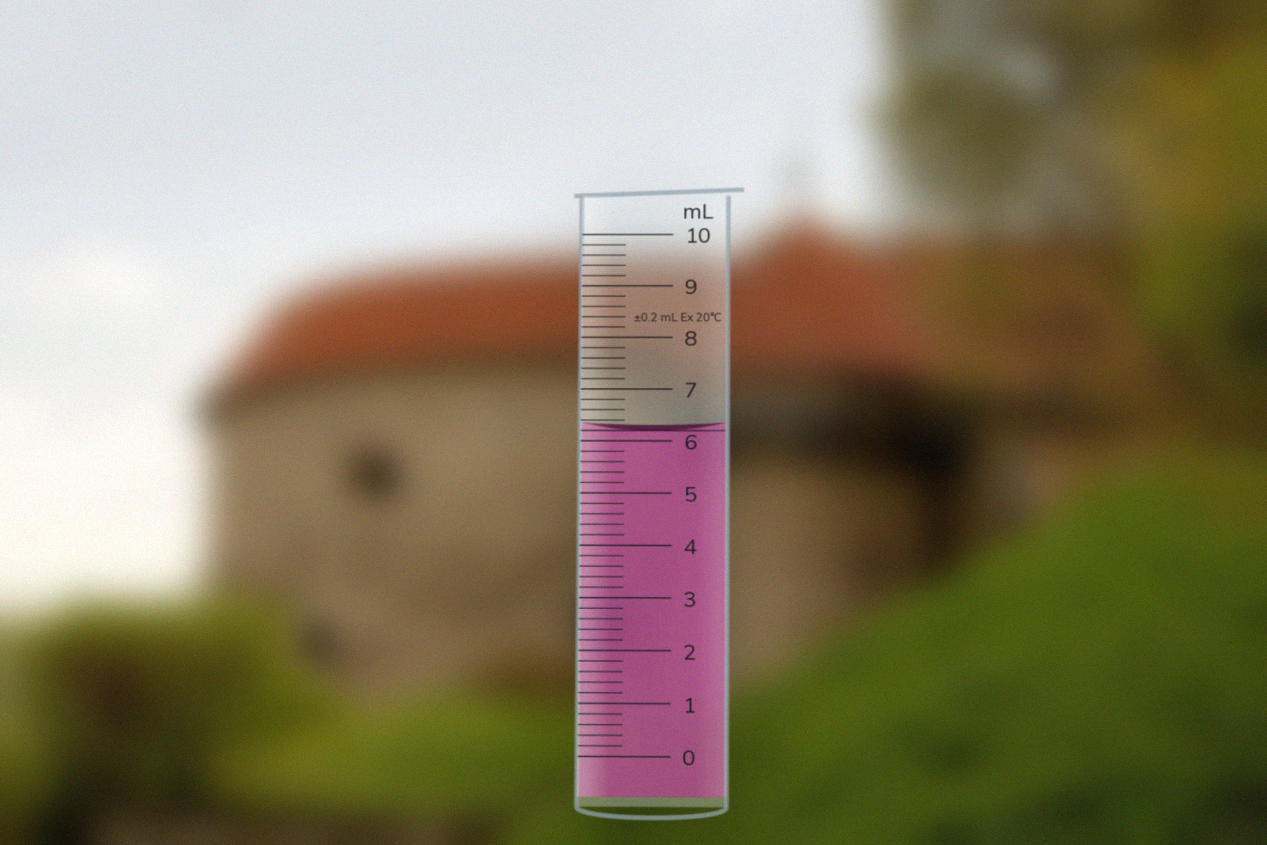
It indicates 6.2 mL
